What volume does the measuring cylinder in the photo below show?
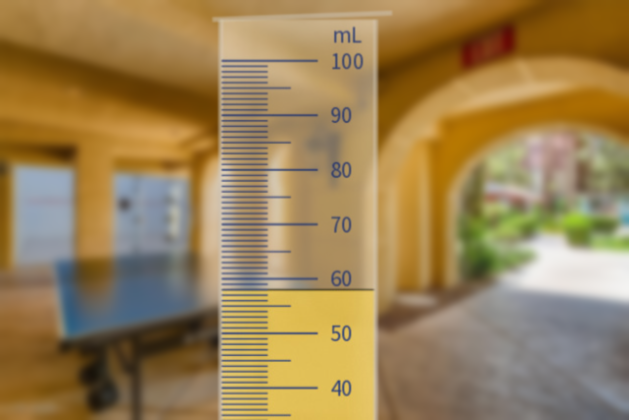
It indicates 58 mL
